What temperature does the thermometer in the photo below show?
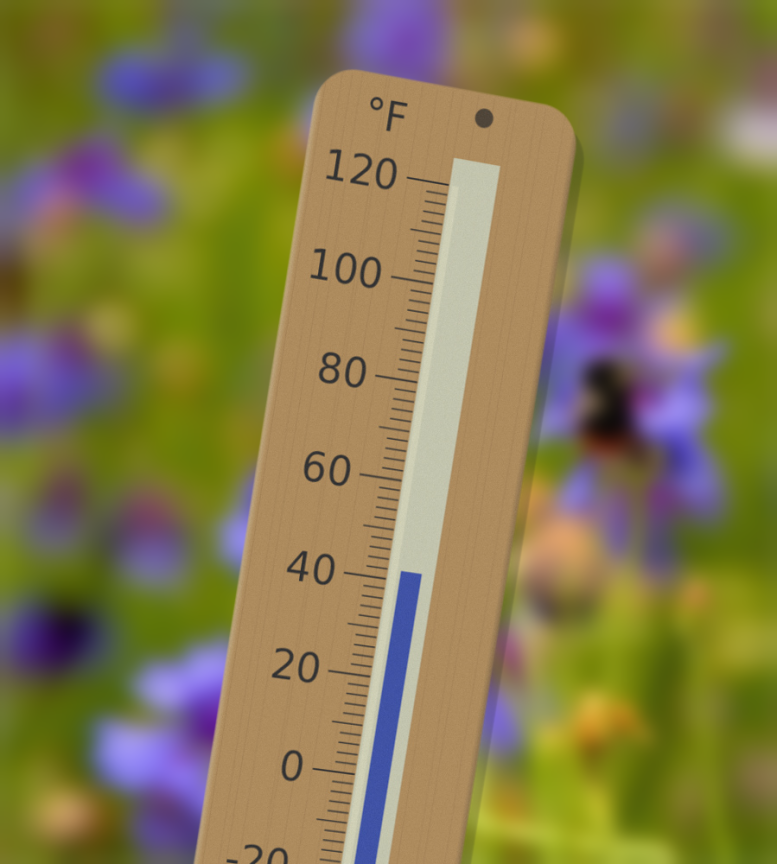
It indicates 42 °F
